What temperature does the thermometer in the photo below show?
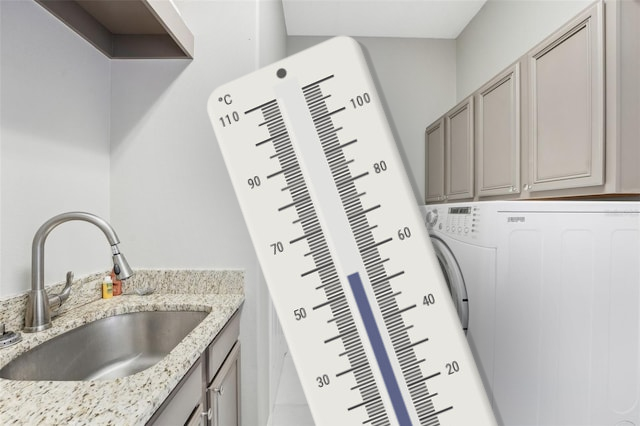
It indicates 55 °C
